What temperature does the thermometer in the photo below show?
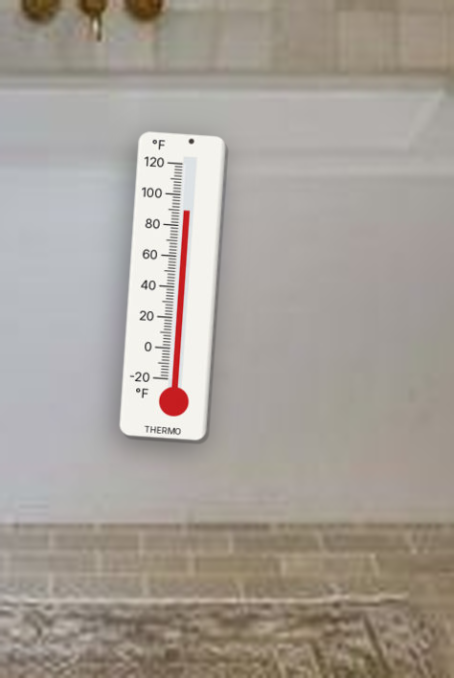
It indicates 90 °F
